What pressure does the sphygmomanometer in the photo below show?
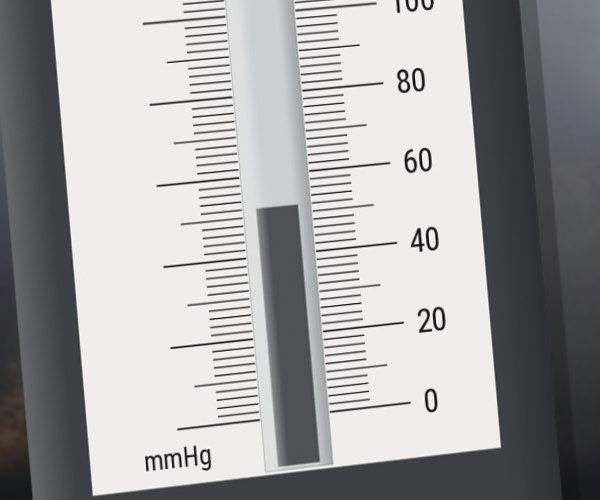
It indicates 52 mmHg
